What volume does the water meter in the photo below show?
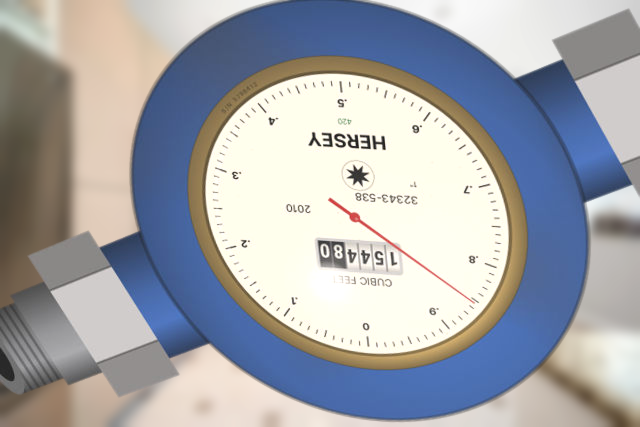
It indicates 154479.85 ft³
